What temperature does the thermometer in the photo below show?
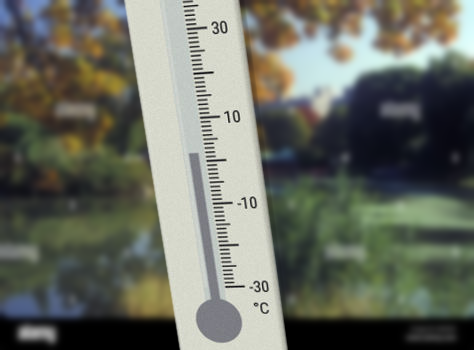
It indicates 2 °C
